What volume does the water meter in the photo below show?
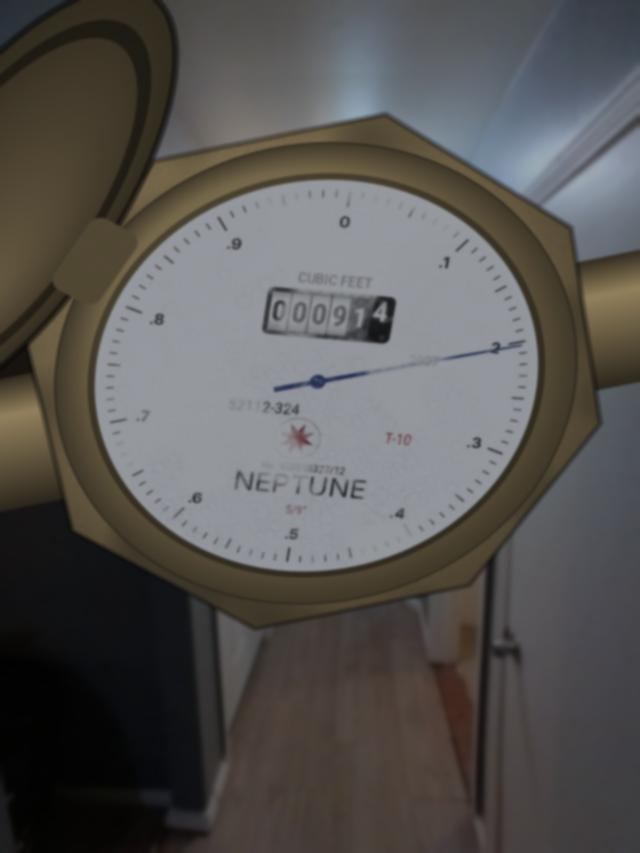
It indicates 914.20 ft³
